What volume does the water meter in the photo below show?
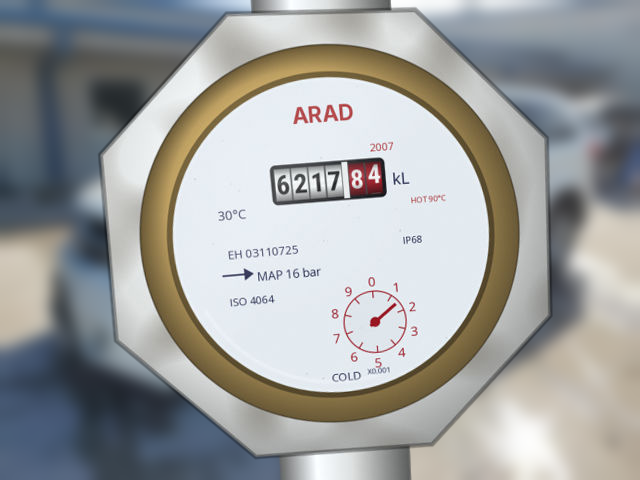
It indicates 6217.841 kL
